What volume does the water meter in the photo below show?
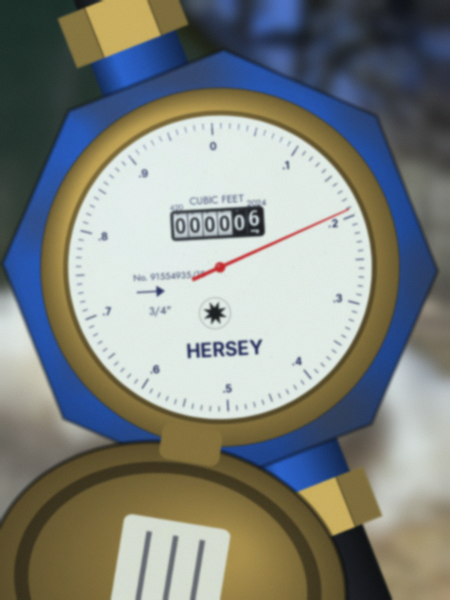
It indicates 6.19 ft³
